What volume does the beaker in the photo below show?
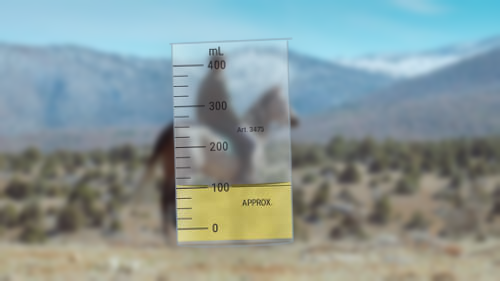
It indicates 100 mL
